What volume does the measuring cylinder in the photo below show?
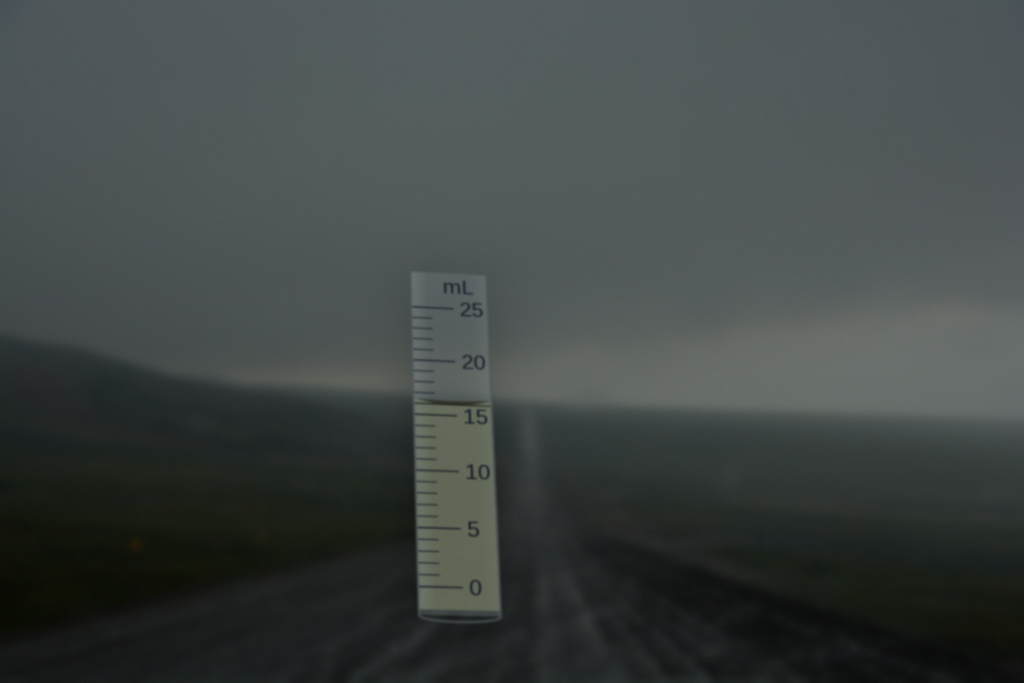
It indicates 16 mL
